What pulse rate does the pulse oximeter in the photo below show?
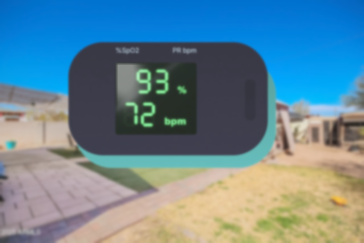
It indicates 72 bpm
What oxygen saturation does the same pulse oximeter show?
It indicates 93 %
